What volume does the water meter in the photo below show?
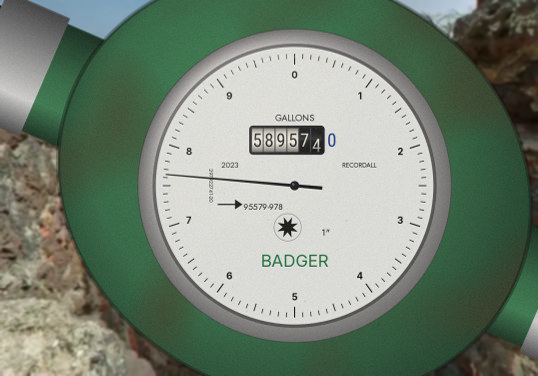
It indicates 5895737.6 gal
